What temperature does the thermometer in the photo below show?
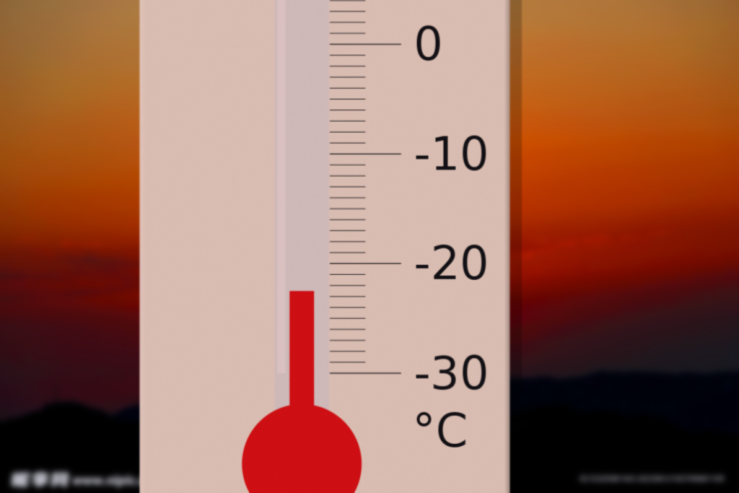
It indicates -22.5 °C
